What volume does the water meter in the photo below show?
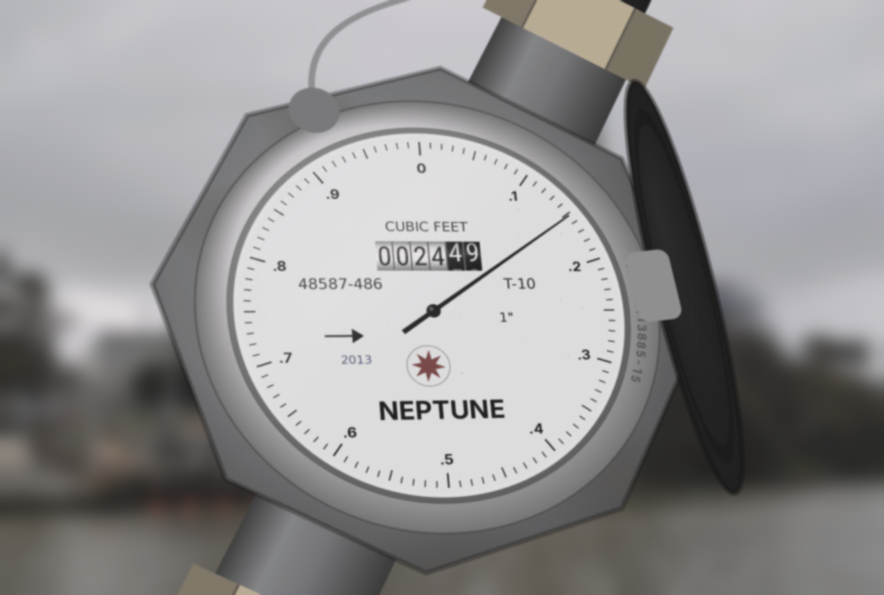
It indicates 2449.15 ft³
